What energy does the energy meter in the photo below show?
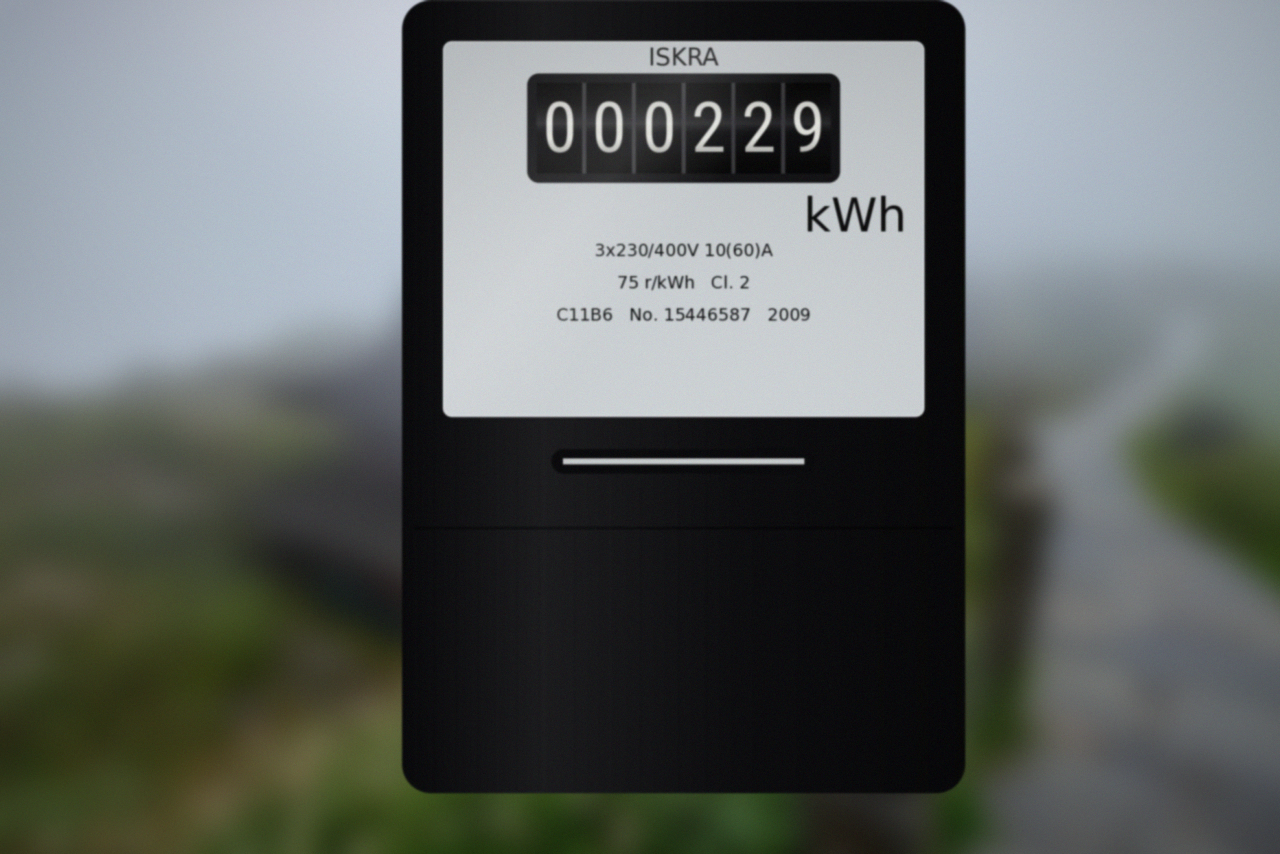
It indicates 229 kWh
